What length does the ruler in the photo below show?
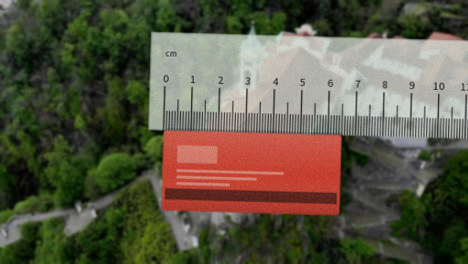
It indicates 6.5 cm
